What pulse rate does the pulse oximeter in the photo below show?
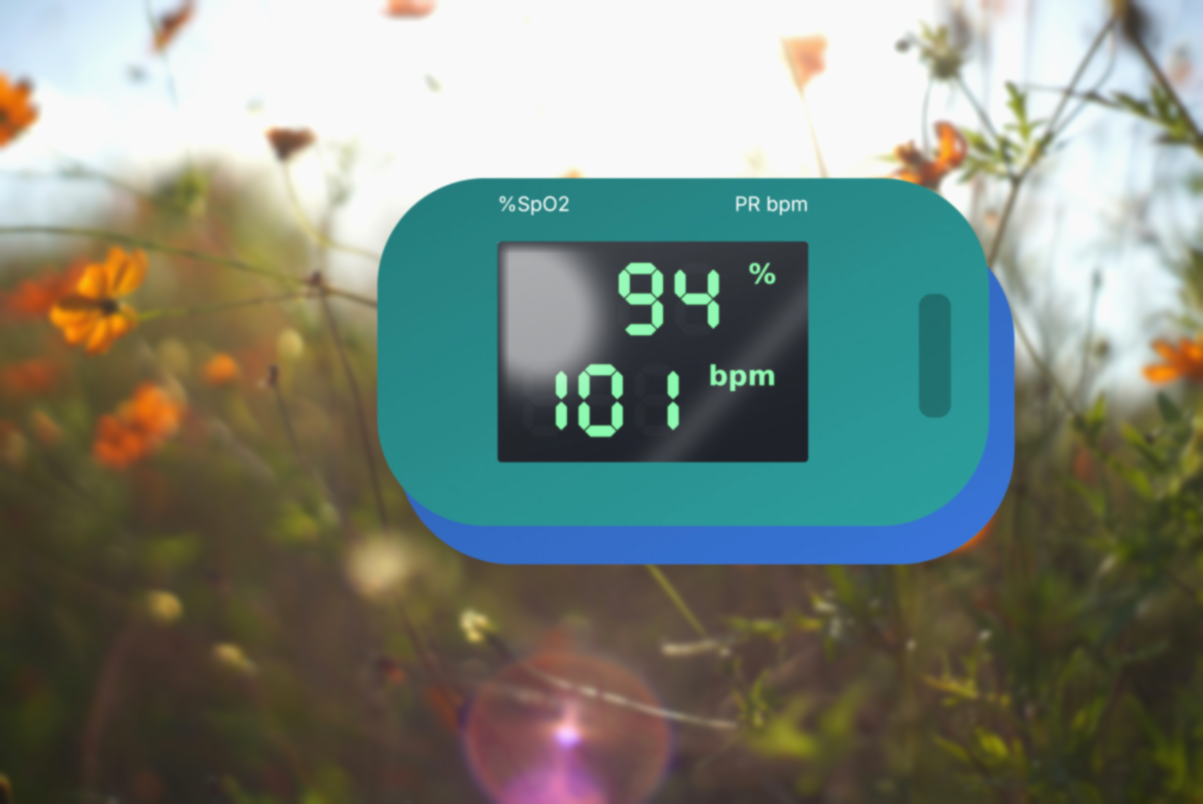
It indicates 101 bpm
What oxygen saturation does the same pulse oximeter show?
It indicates 94 %
